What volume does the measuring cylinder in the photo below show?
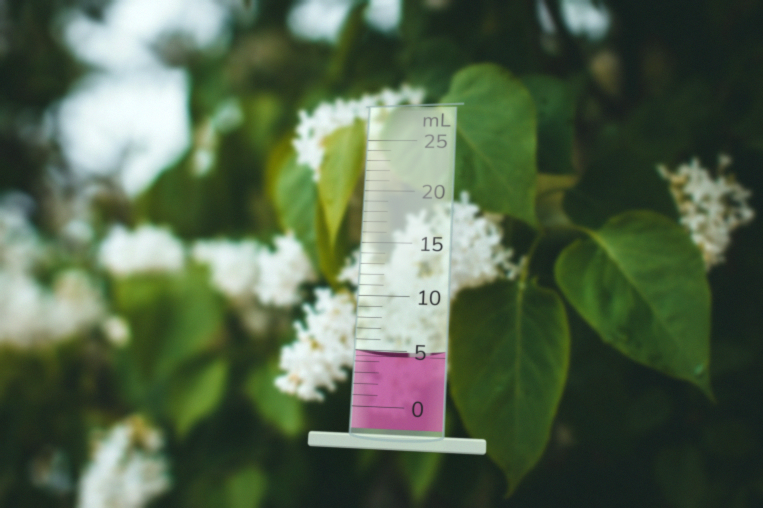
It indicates 4.5 mL
